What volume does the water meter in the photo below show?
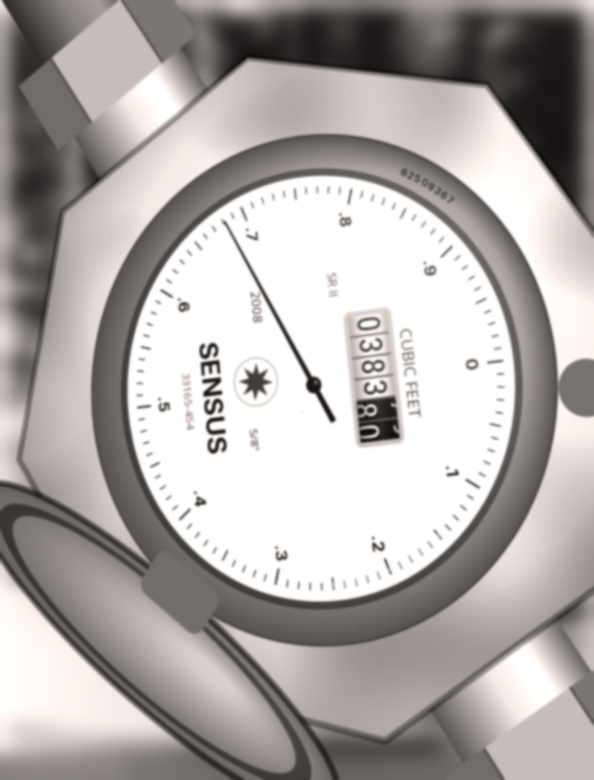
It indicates 38379.68 ft³
